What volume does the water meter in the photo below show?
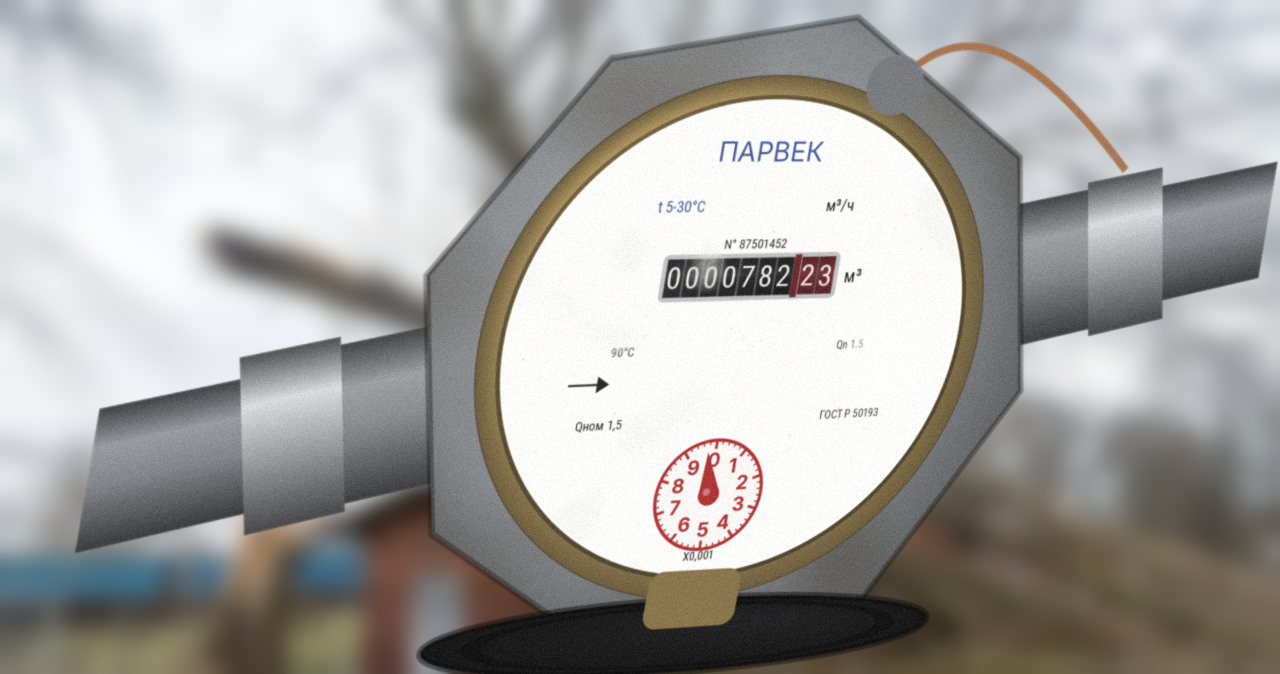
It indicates 782.229 m³
